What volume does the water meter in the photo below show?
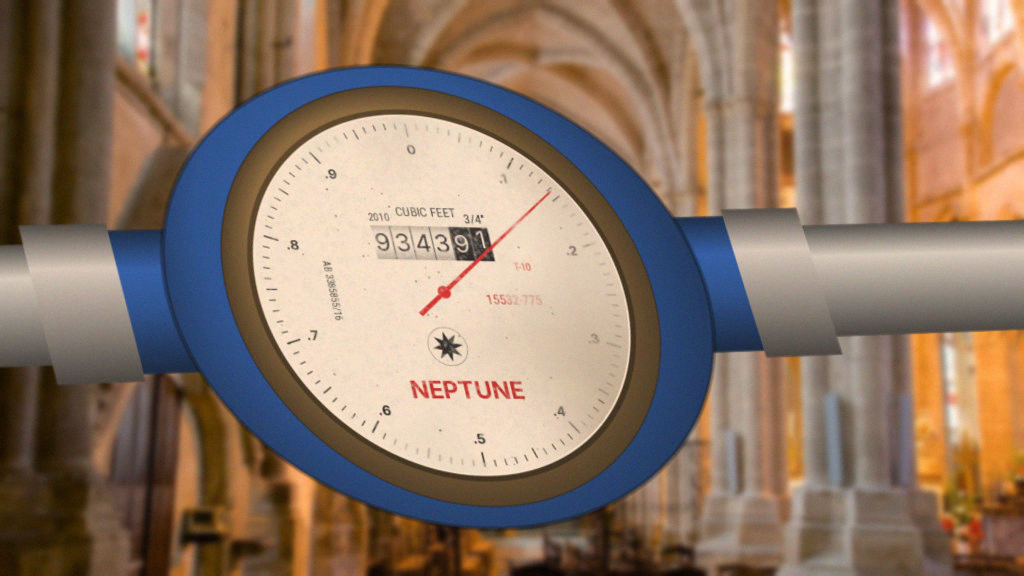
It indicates 934391.14 ft³
